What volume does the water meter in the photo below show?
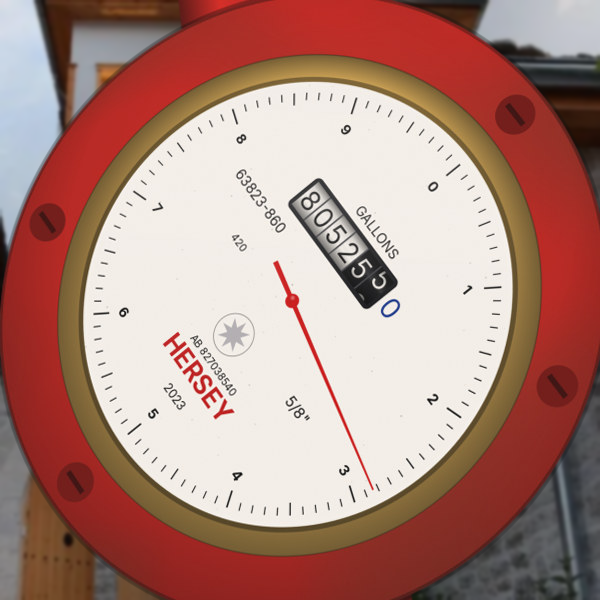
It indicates 8052552.8 gal
